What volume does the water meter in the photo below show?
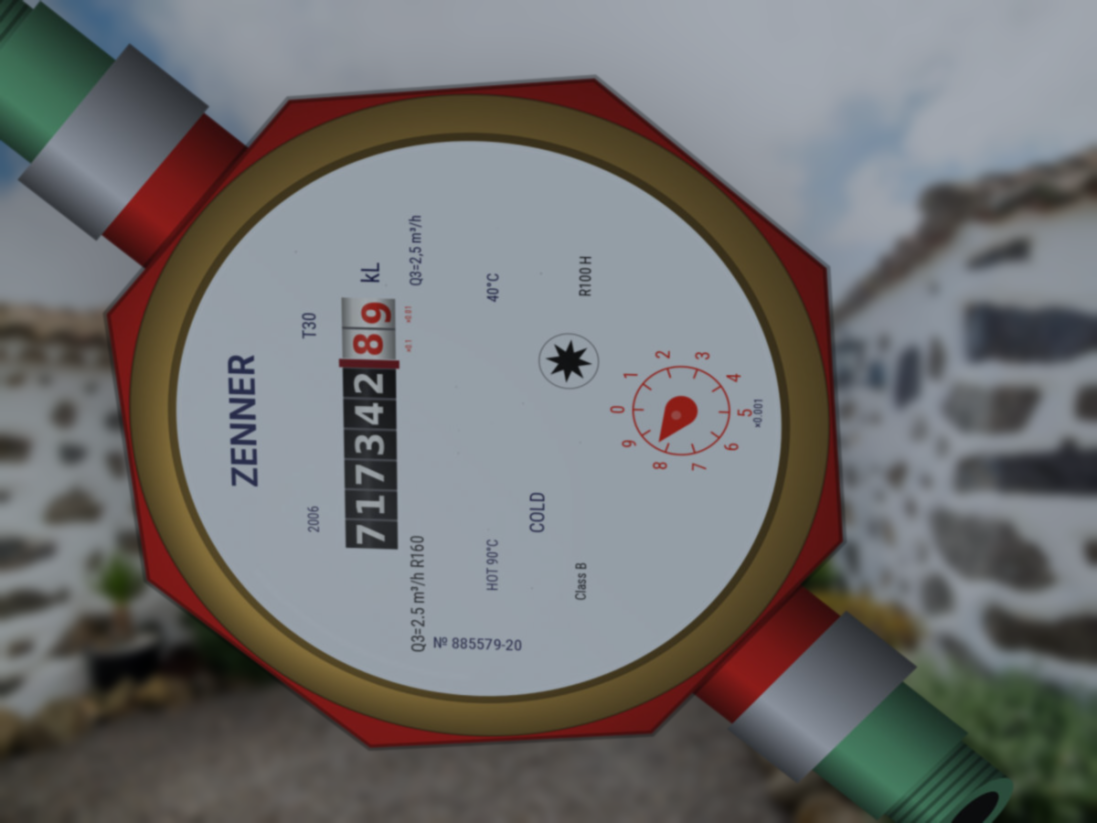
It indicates 717342.888 kL
